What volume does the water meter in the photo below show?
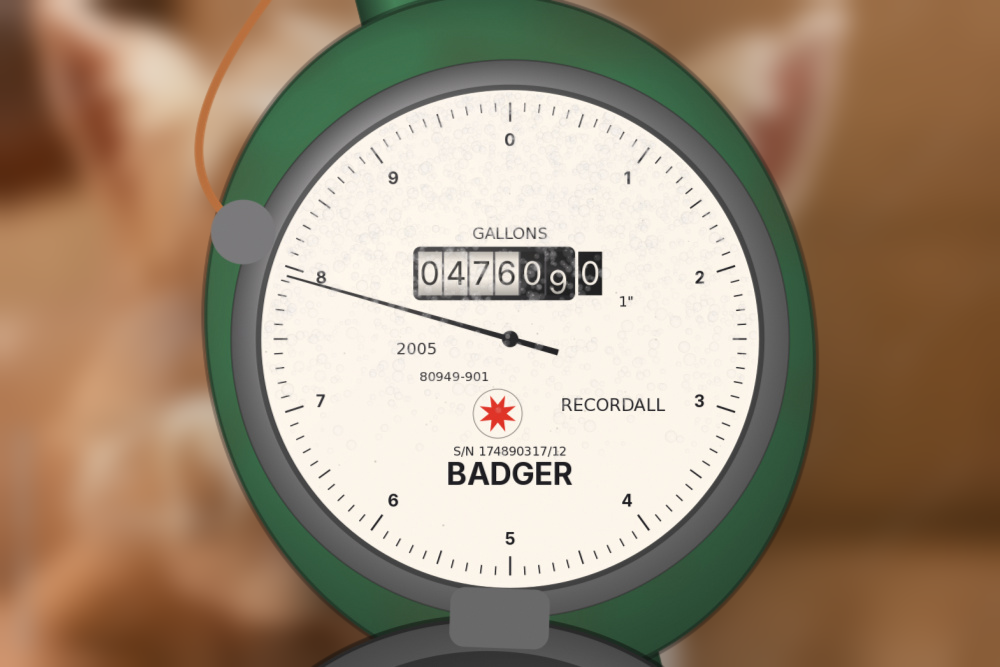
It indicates 476087.9 gal
